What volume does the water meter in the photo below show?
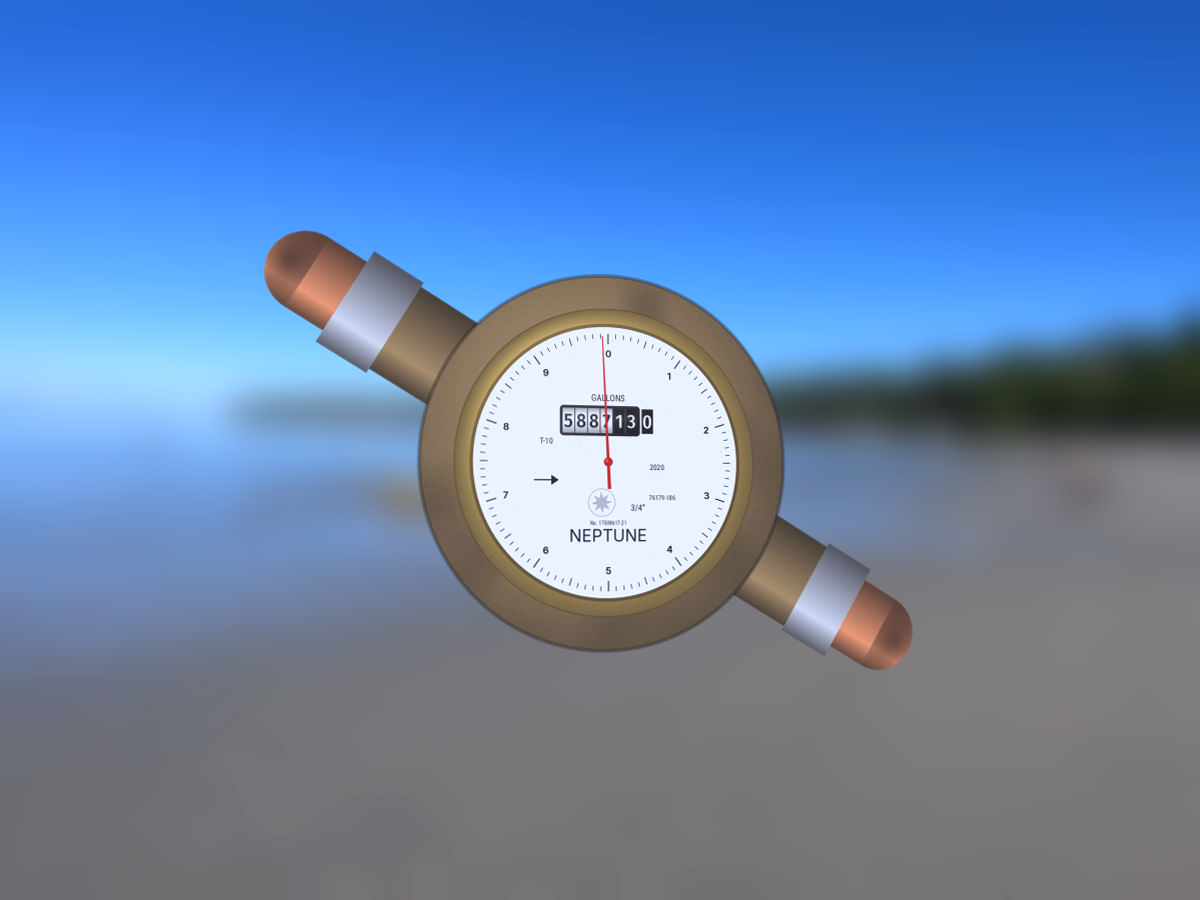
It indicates 5887129.9 gal
